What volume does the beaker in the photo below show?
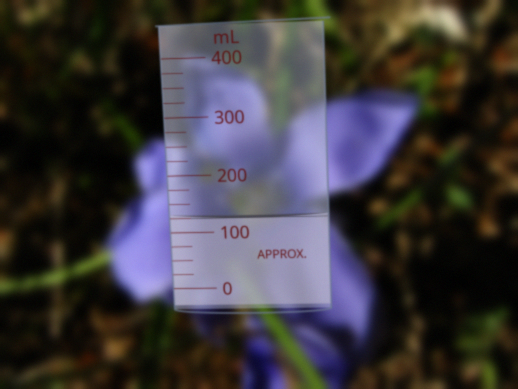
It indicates 125 mL
